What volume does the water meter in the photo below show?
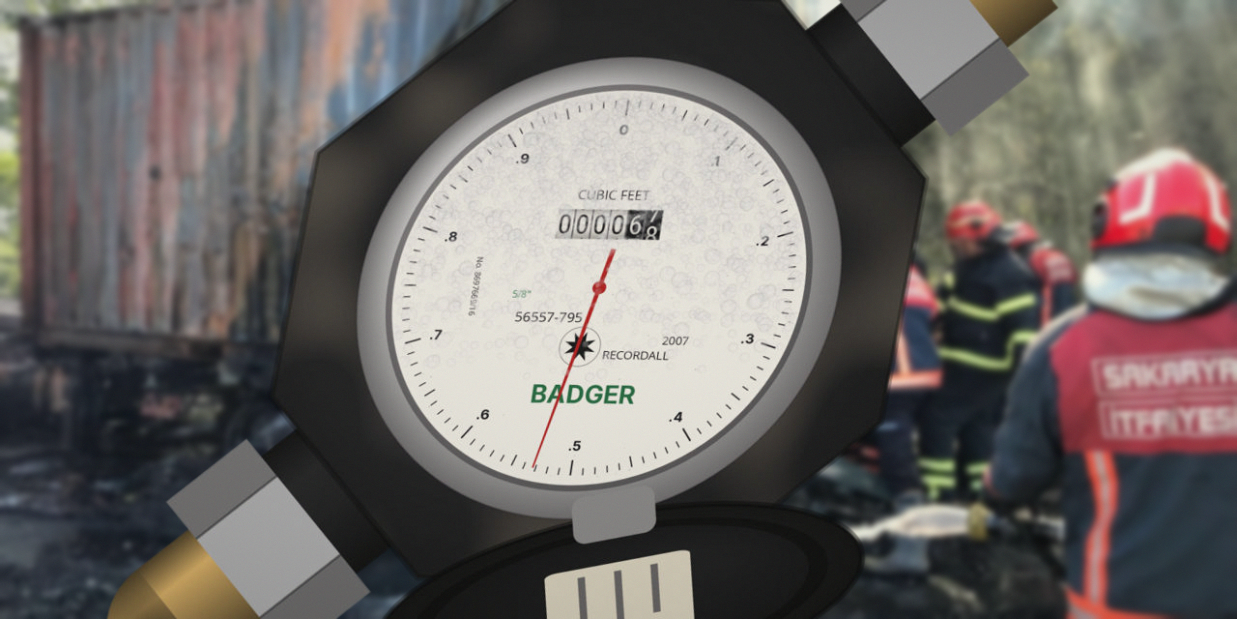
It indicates 67.53 ft³
